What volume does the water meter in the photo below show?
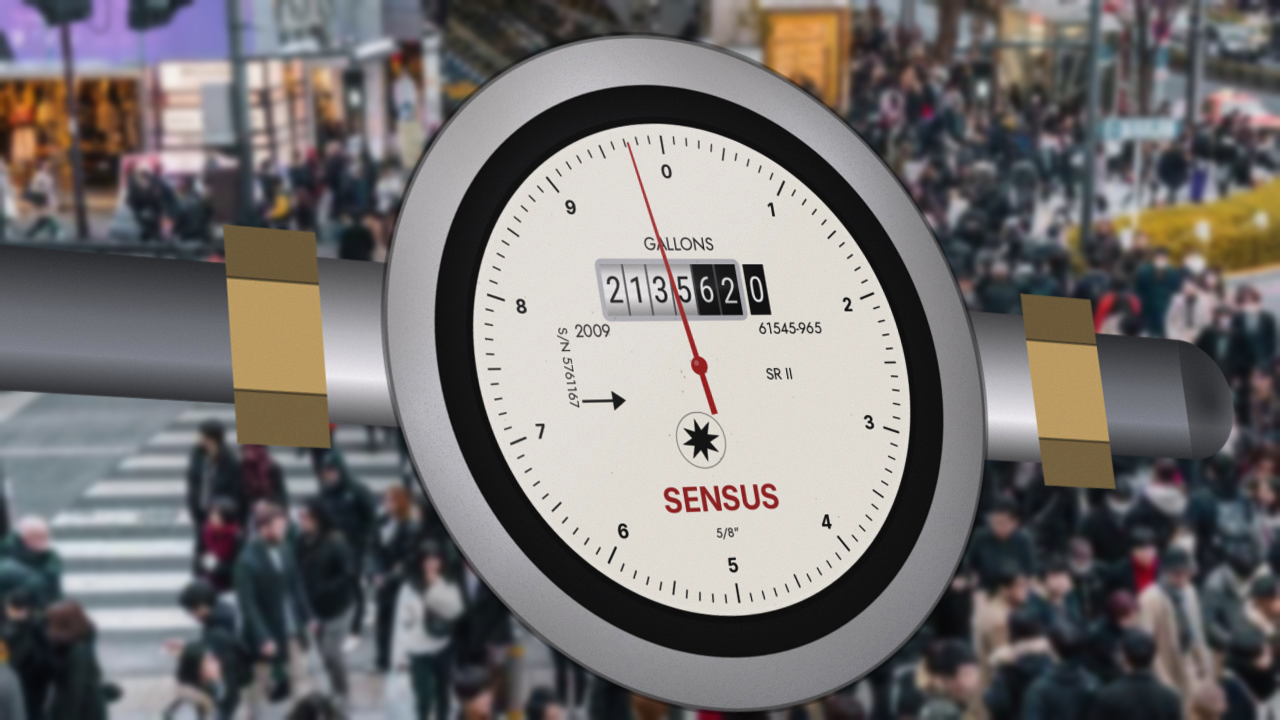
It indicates 2135619.7 gal
